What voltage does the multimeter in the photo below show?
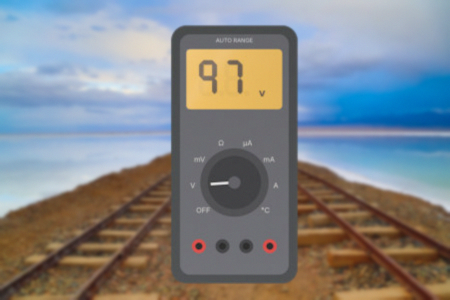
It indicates 97 V
